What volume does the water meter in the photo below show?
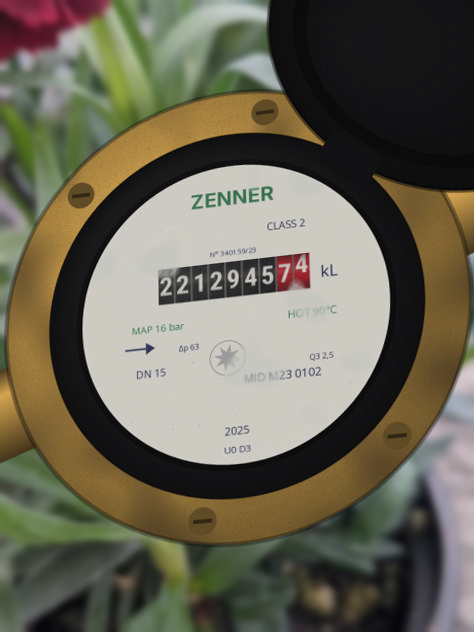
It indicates 2212945.74 kL
